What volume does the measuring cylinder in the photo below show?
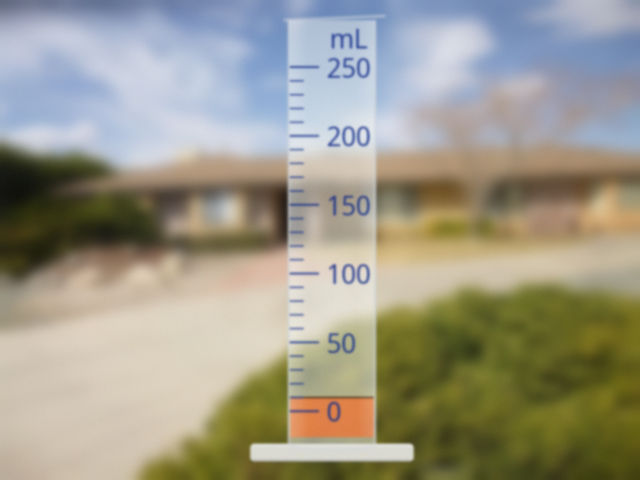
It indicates 10 mL
